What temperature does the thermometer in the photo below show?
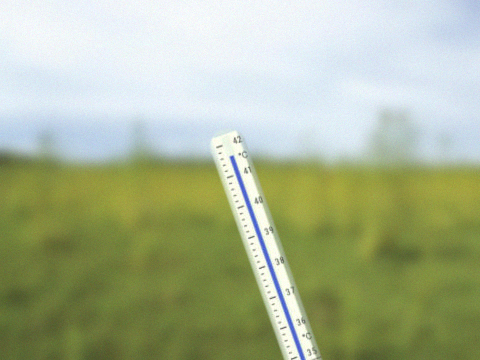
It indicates 41.6 °C
